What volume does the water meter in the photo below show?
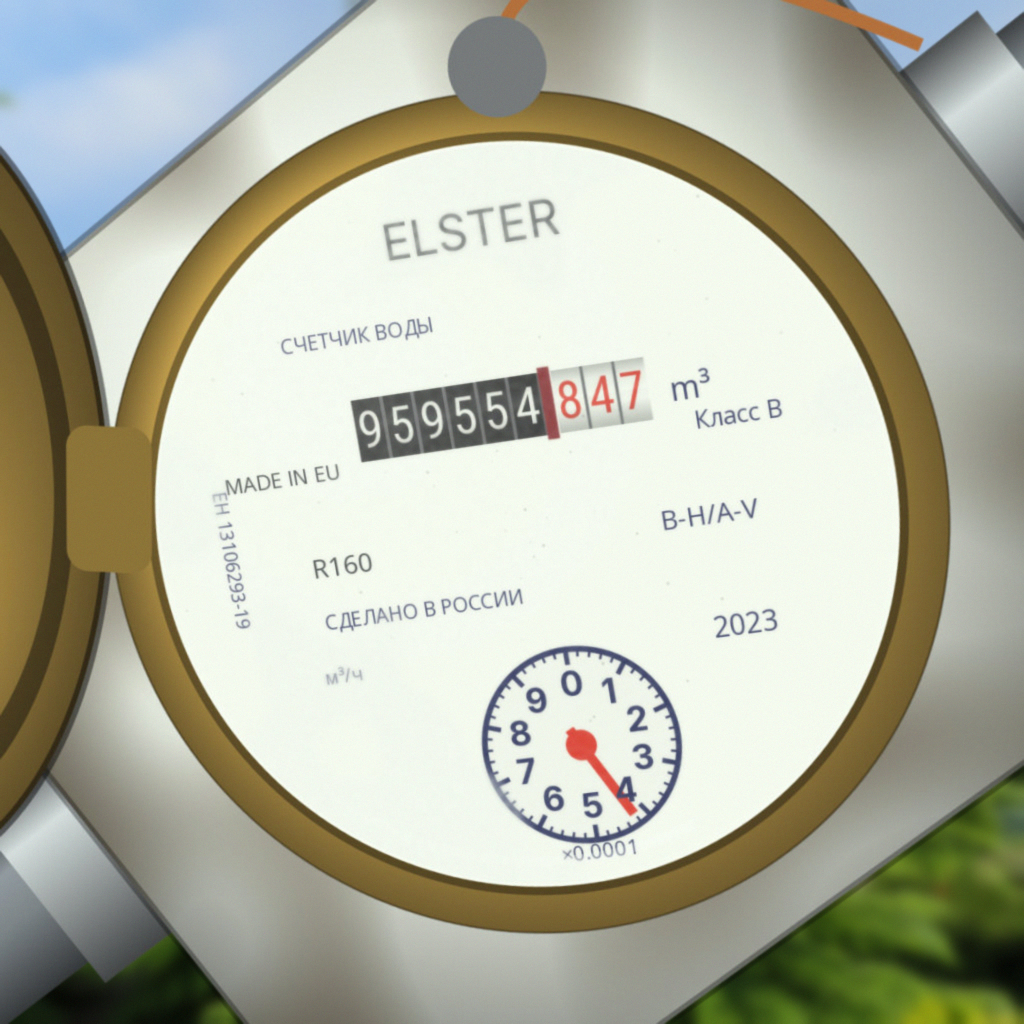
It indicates 959554.8474 m³
